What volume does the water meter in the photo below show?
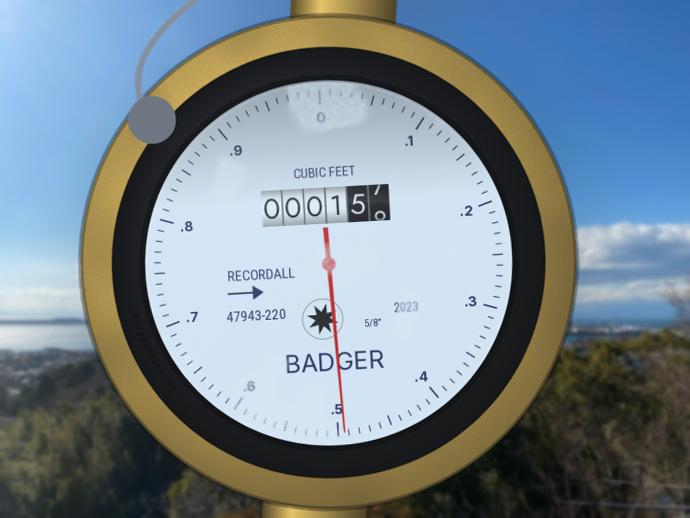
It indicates 157.49 ft³
